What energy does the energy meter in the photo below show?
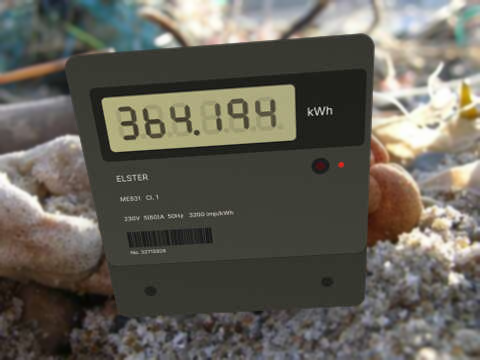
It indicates 364.194 kWh
